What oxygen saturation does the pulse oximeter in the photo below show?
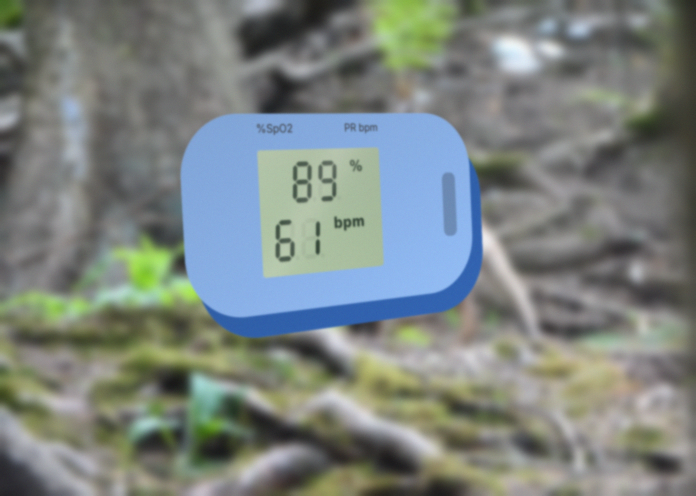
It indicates 89 %
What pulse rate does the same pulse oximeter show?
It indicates 61 bpm
